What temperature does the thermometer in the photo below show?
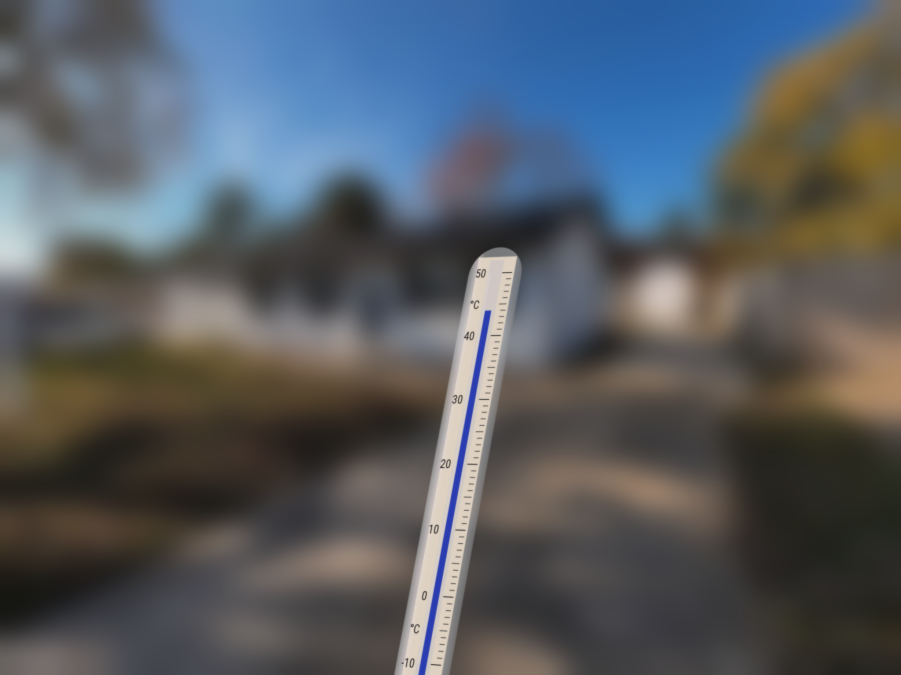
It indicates 44 °C
